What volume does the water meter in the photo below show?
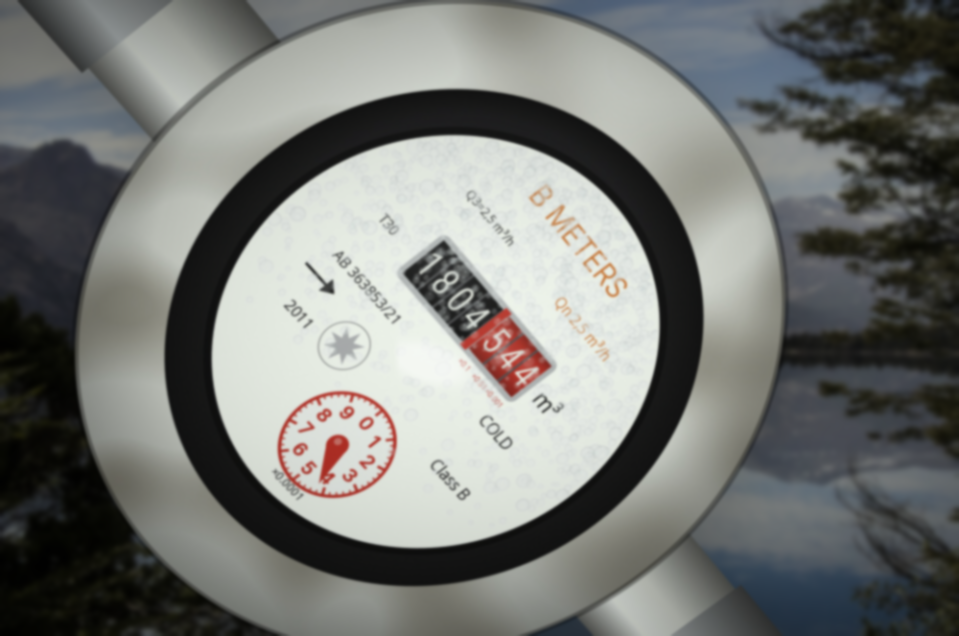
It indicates 1804.5444 m³
